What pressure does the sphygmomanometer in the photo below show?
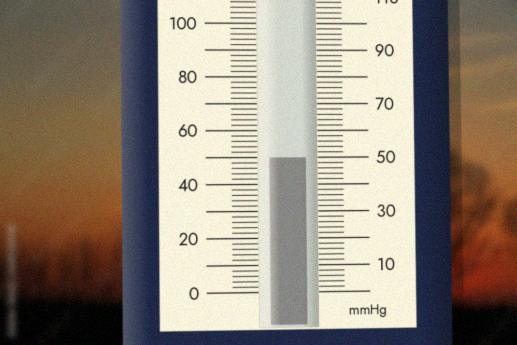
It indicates 50 mmHg
